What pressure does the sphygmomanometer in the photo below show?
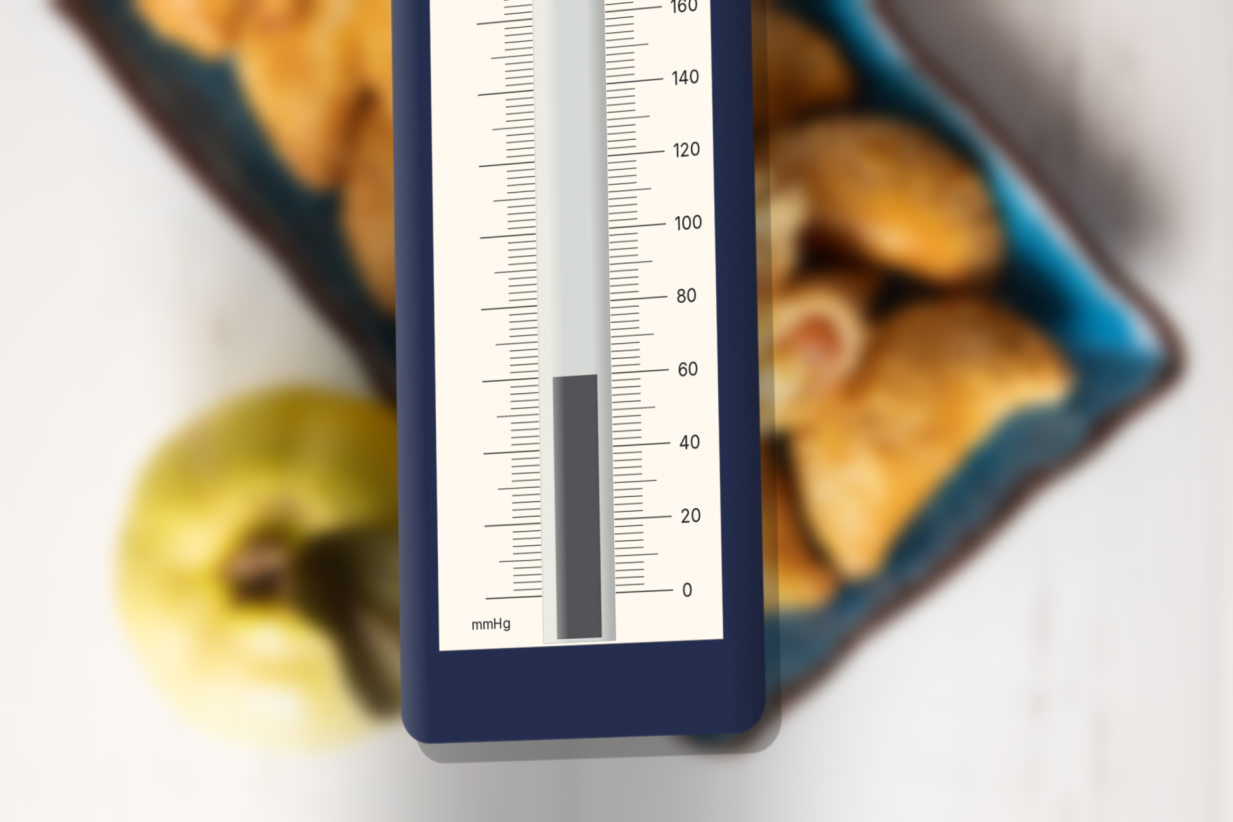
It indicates 60 mmHg
